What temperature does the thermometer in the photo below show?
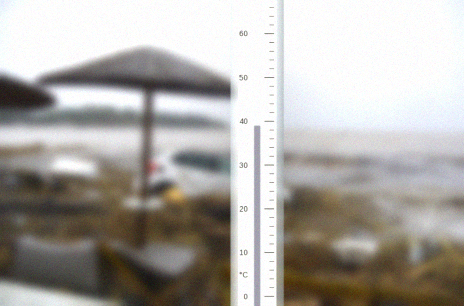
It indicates 39 °C
